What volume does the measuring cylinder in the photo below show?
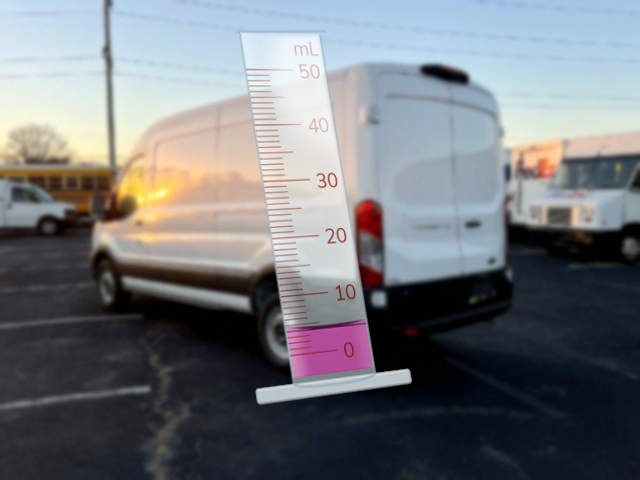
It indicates 4 mL
